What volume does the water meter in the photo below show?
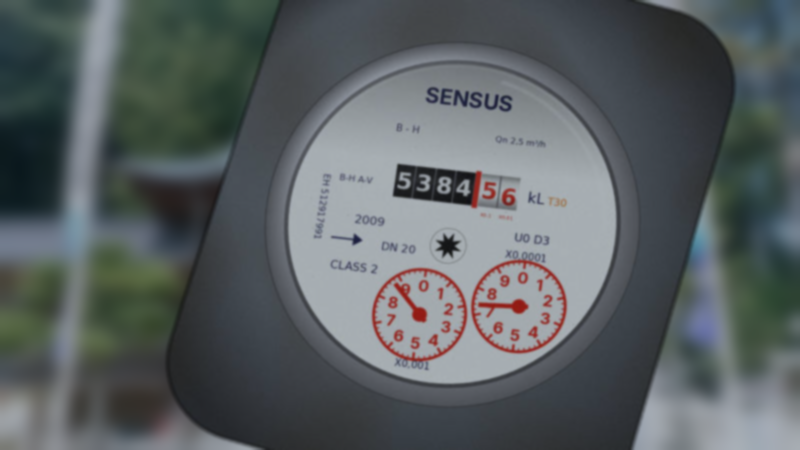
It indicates 5384.5587 kL
